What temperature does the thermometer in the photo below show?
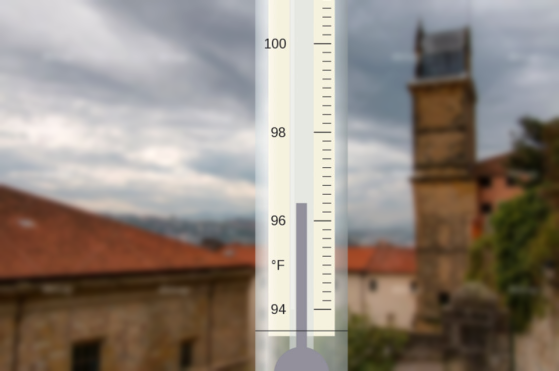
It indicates 96.4 °F
